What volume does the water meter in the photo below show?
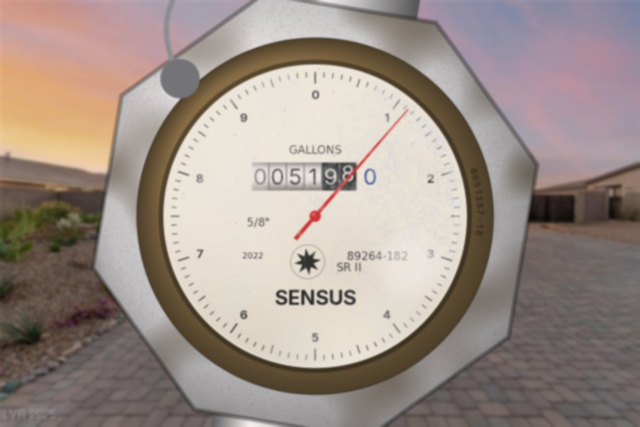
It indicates 51981.1 gal
